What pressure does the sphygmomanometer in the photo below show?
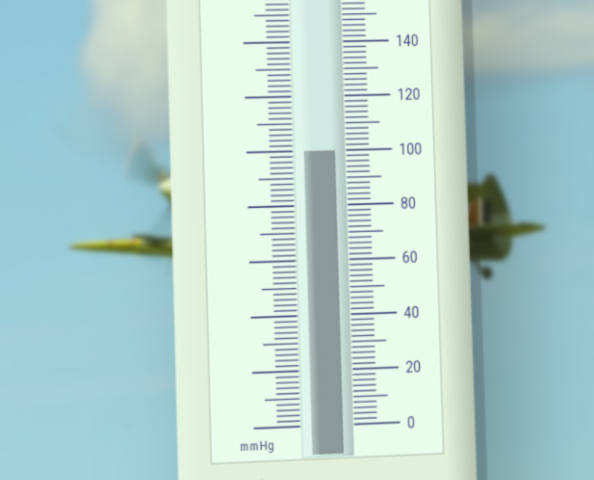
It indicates 100 mmHg
